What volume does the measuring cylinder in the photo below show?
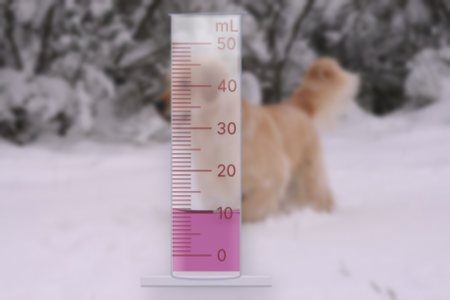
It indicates 10 mL
